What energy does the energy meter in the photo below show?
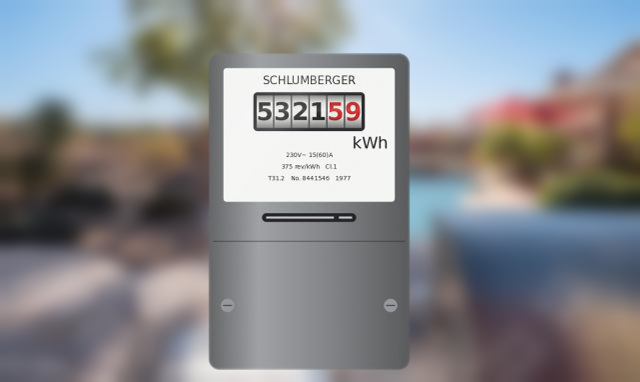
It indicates 5321.59 kWh
